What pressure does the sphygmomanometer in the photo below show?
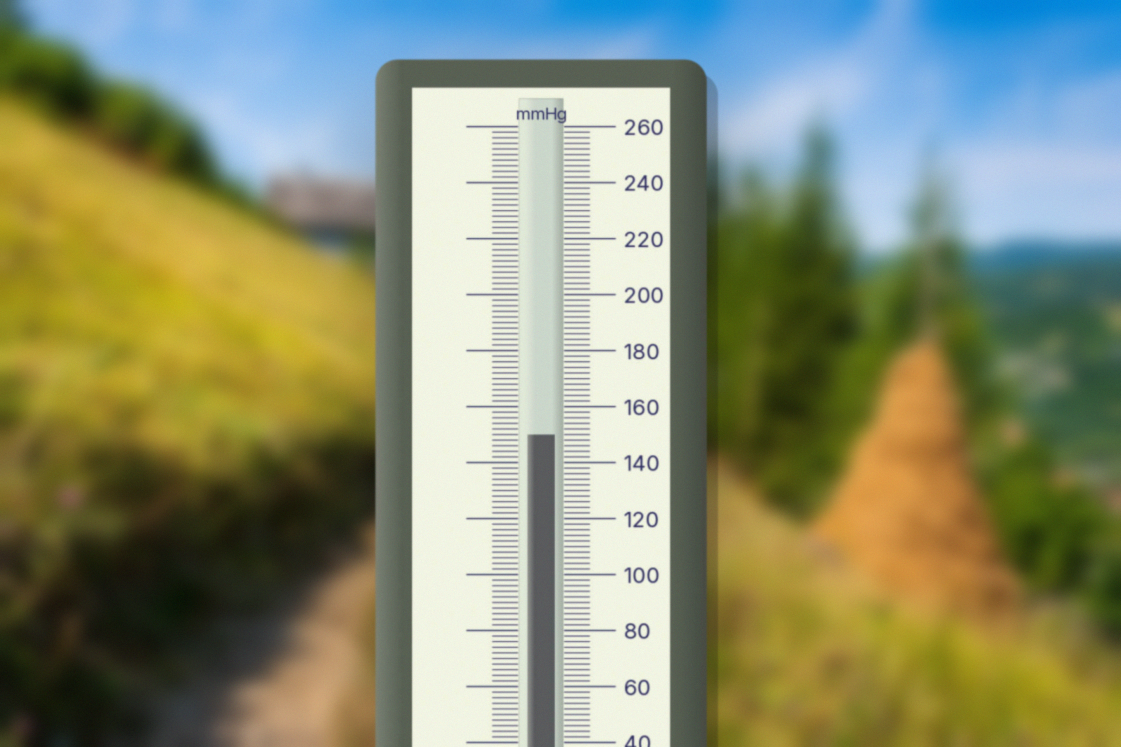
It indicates 150 mmHg
